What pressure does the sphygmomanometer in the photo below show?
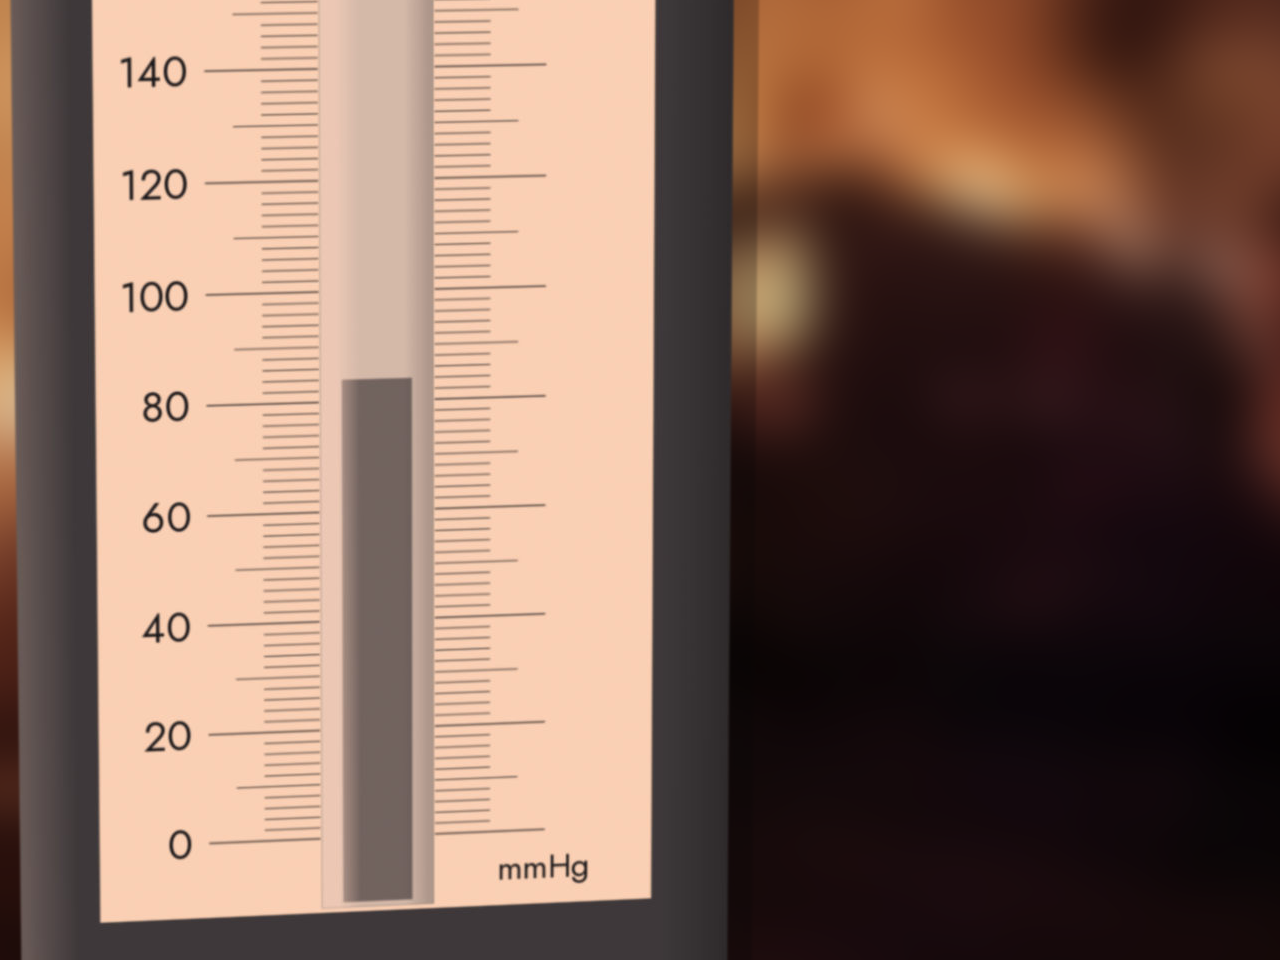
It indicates 84 mmHg
